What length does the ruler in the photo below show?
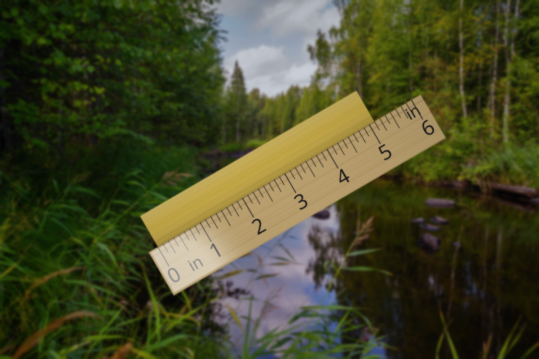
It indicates 5.125 in
